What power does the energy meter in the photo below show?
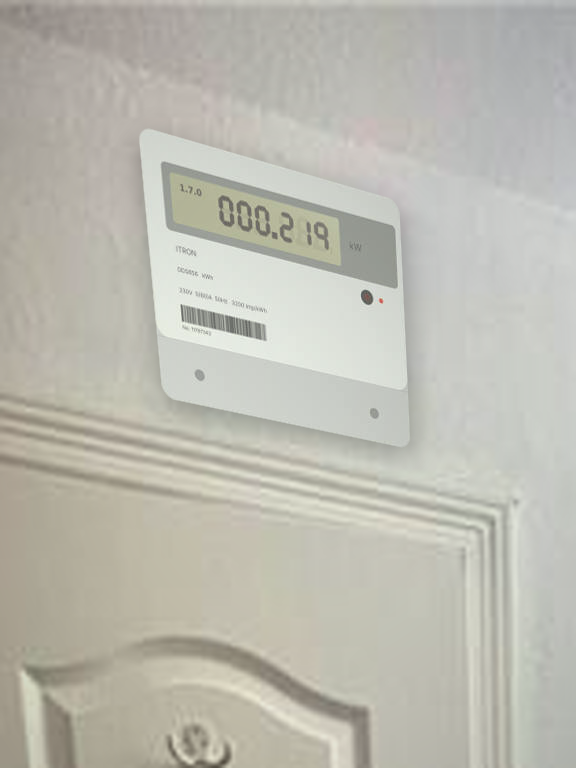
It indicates 0.219 kW
